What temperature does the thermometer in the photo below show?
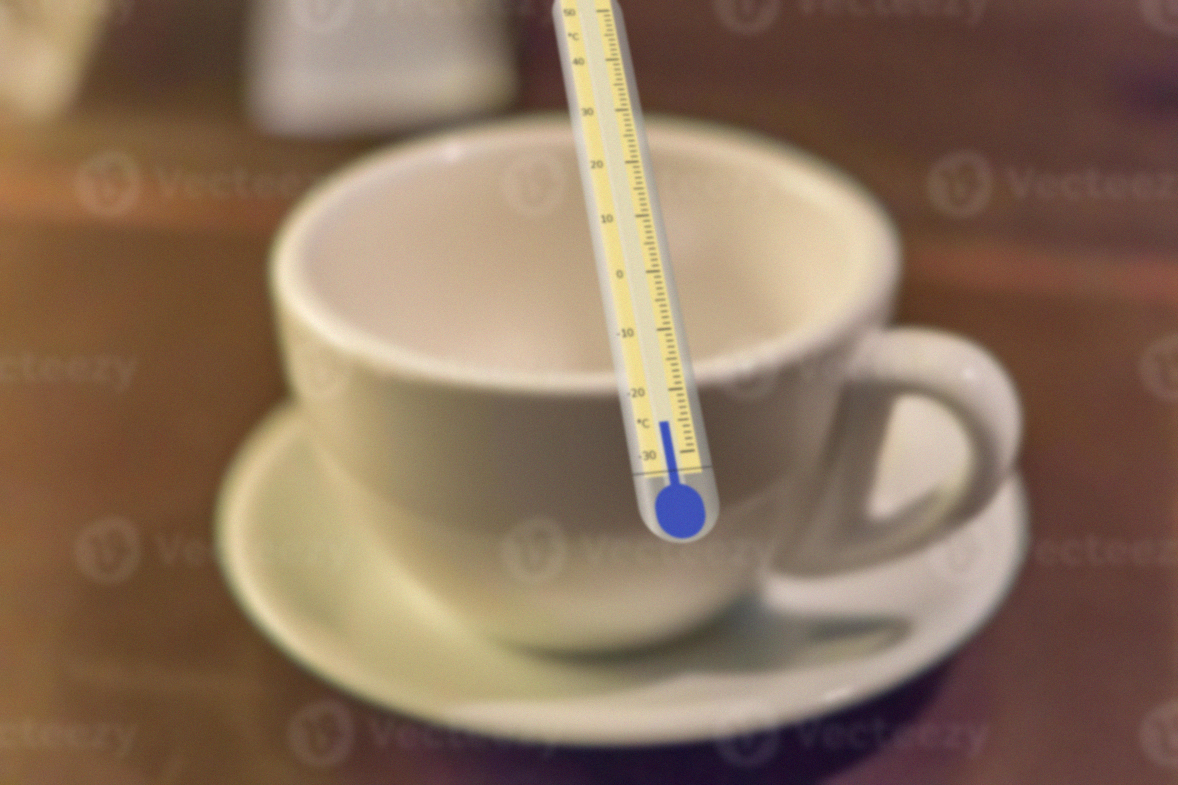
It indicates -25 °C
